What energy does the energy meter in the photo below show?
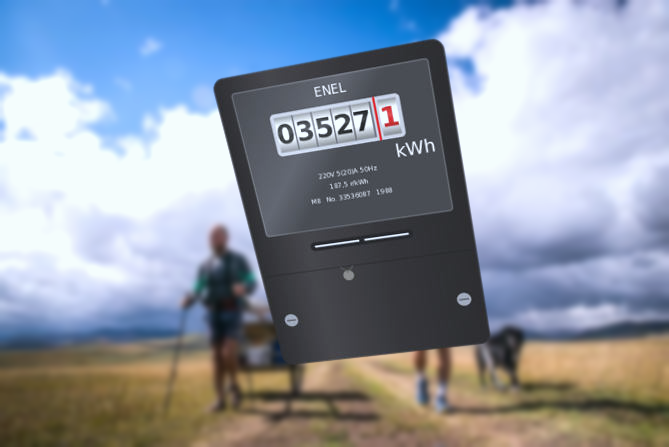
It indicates 3527.1 kWh
